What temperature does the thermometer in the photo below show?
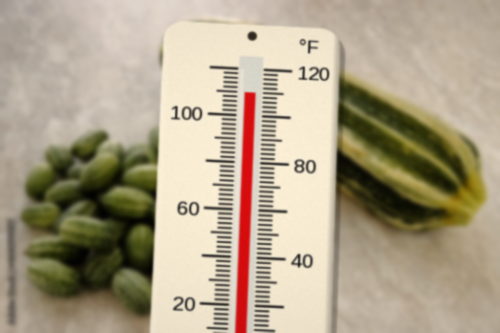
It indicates 110 °F
